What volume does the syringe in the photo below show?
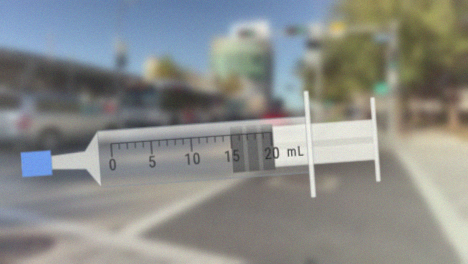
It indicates 15 mL
